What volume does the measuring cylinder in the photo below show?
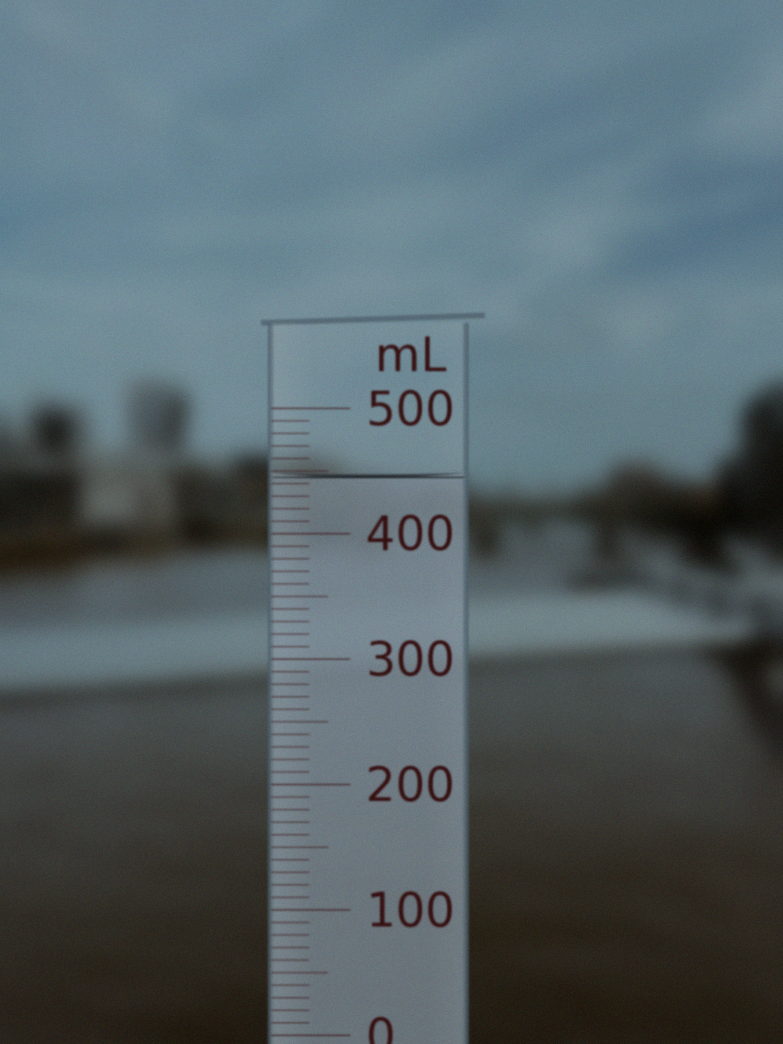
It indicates 445 mL
